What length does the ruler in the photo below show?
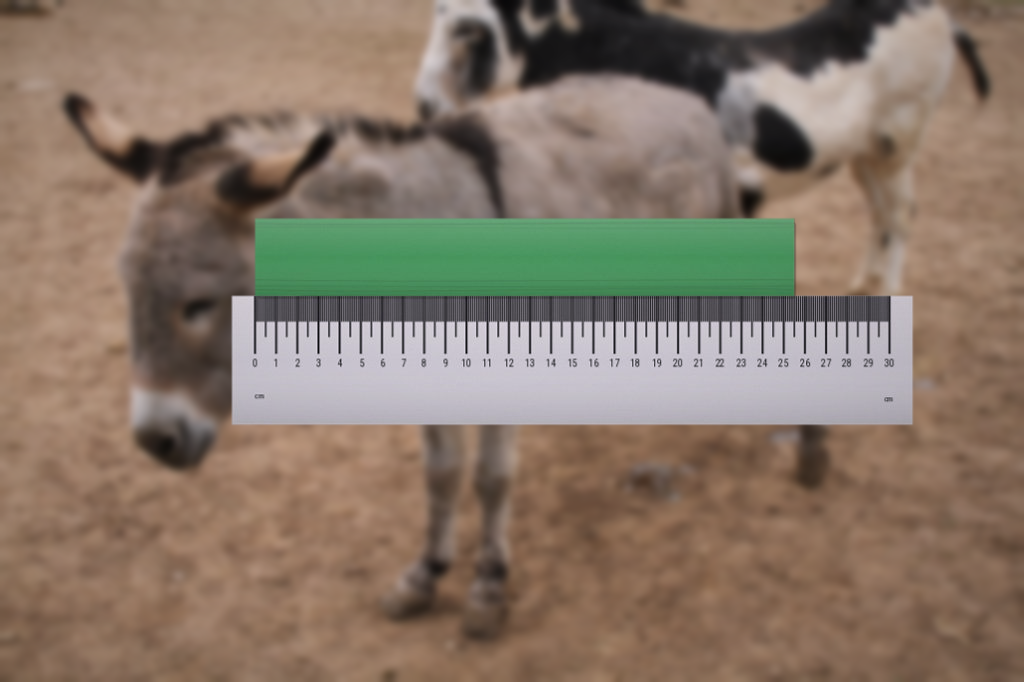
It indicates 25.5 cm
